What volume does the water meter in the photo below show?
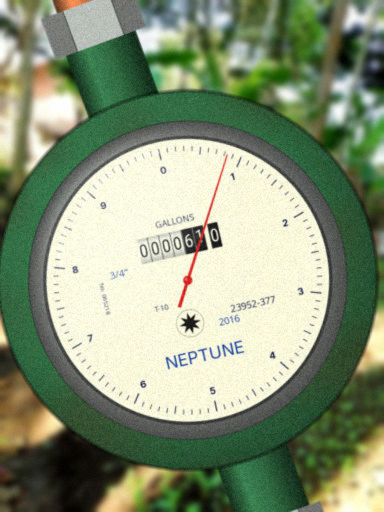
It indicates 610.8 gal
